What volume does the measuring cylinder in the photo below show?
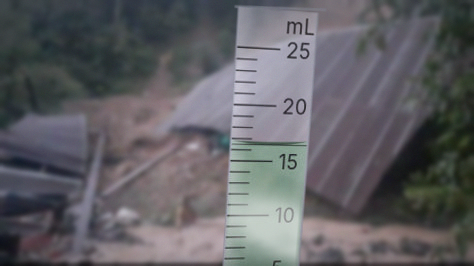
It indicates 16.5 mL
